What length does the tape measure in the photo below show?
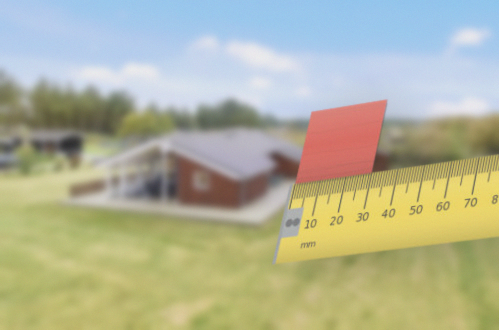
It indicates 30 mm
